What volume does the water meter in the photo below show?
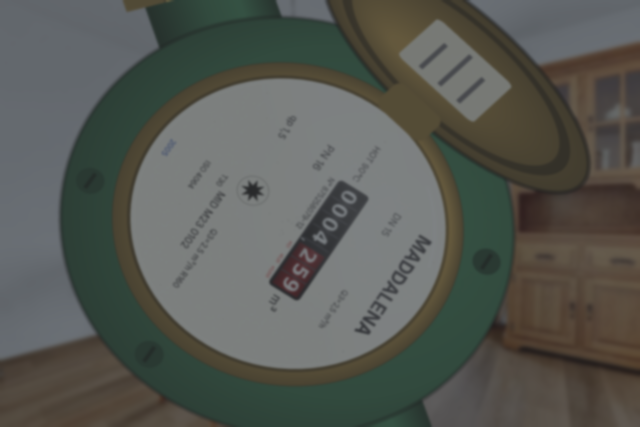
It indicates 4.259 m³
